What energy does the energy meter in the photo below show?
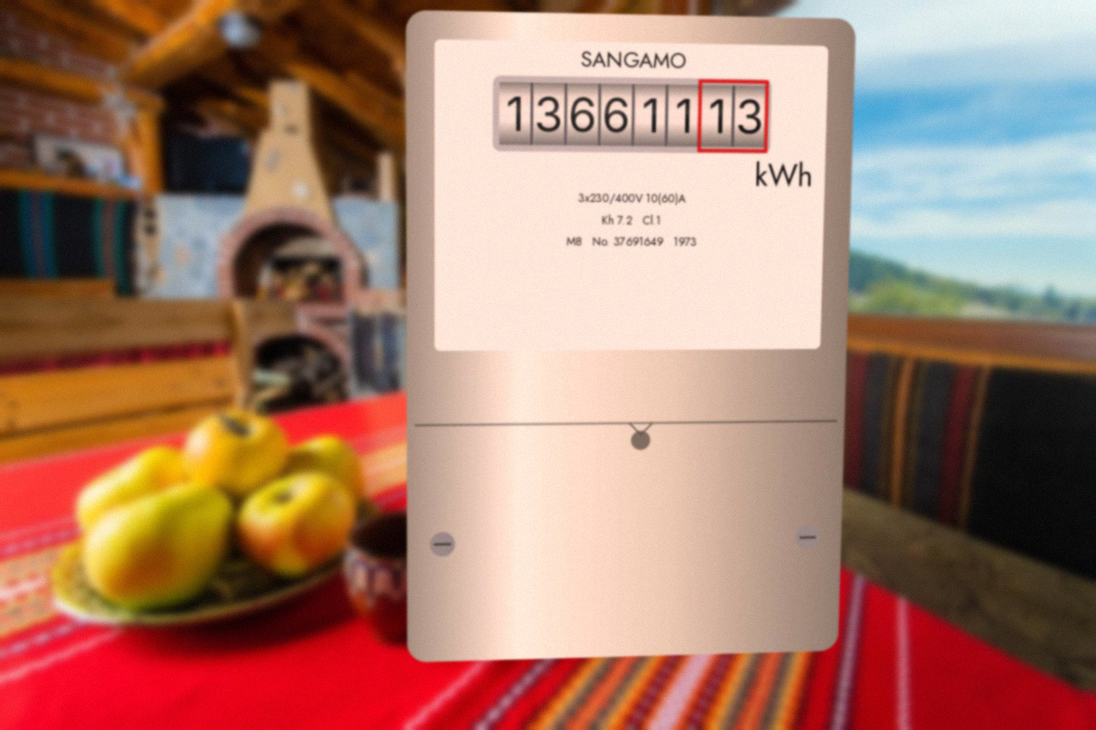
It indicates 136611.13 kWh
